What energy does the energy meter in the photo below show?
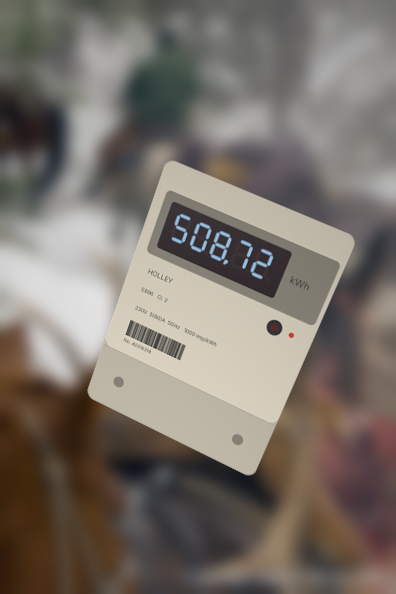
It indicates 508.72 kWh
